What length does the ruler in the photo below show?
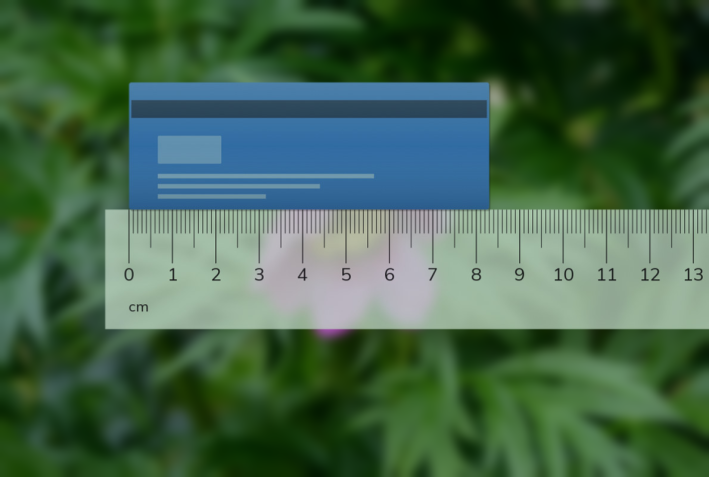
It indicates 8.3 cm
